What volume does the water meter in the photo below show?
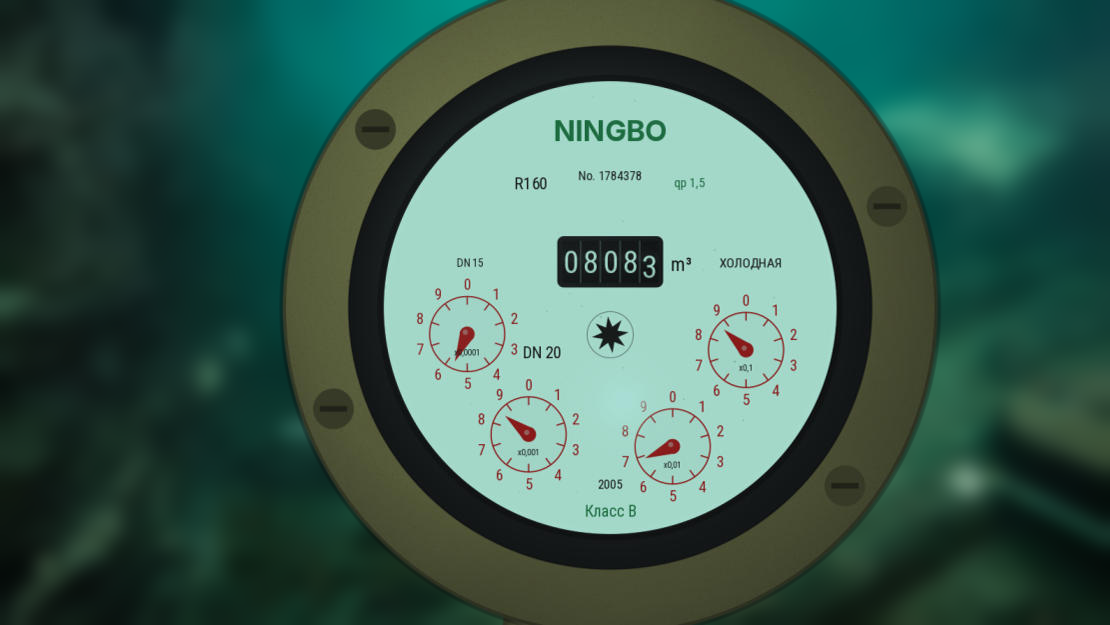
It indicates 8082.8685 m³
